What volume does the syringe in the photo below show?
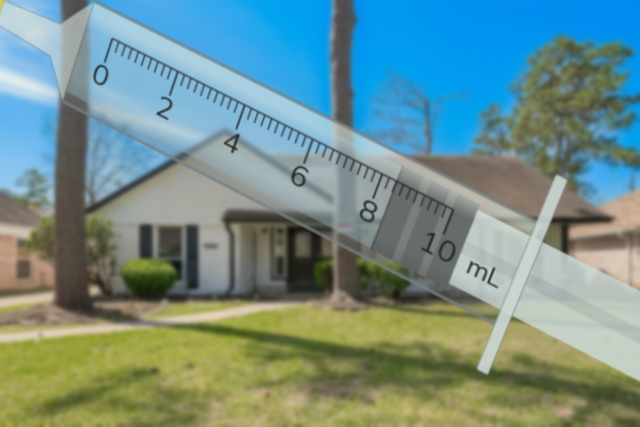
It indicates 8.4 mL
